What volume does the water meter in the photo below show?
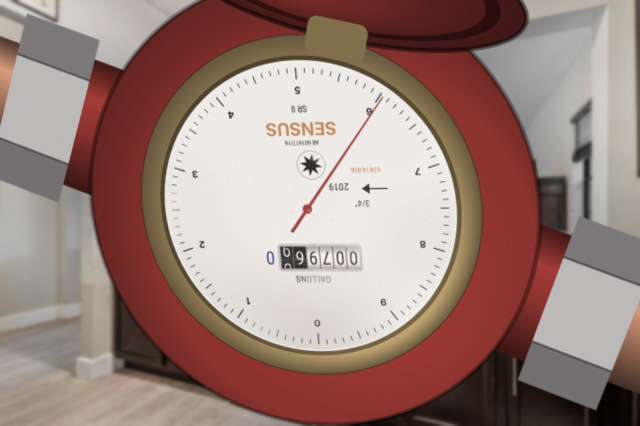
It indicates 79686.0 gal
